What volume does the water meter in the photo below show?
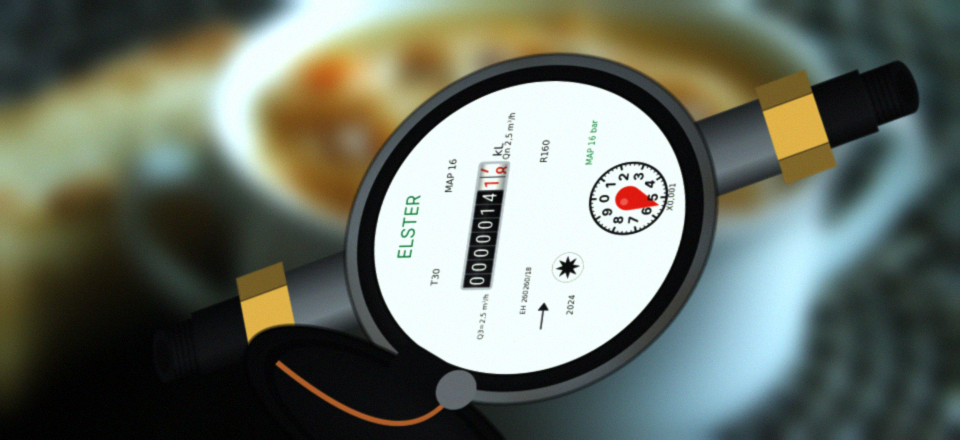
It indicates 14.175 kL
